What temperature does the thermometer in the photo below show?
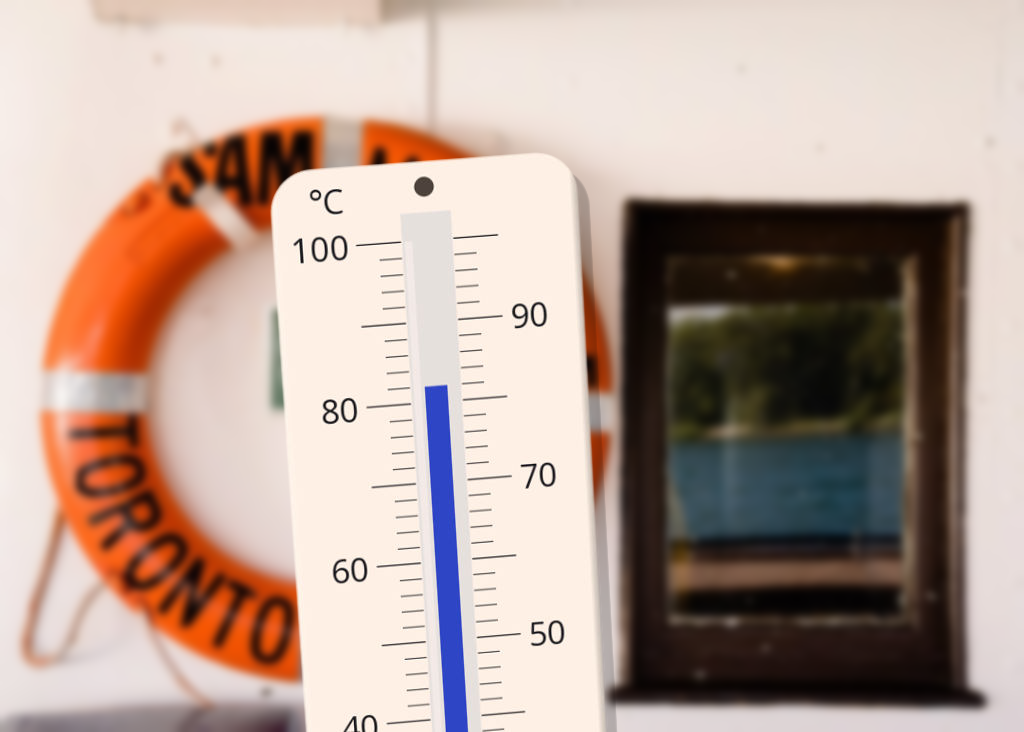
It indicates 82 °C
